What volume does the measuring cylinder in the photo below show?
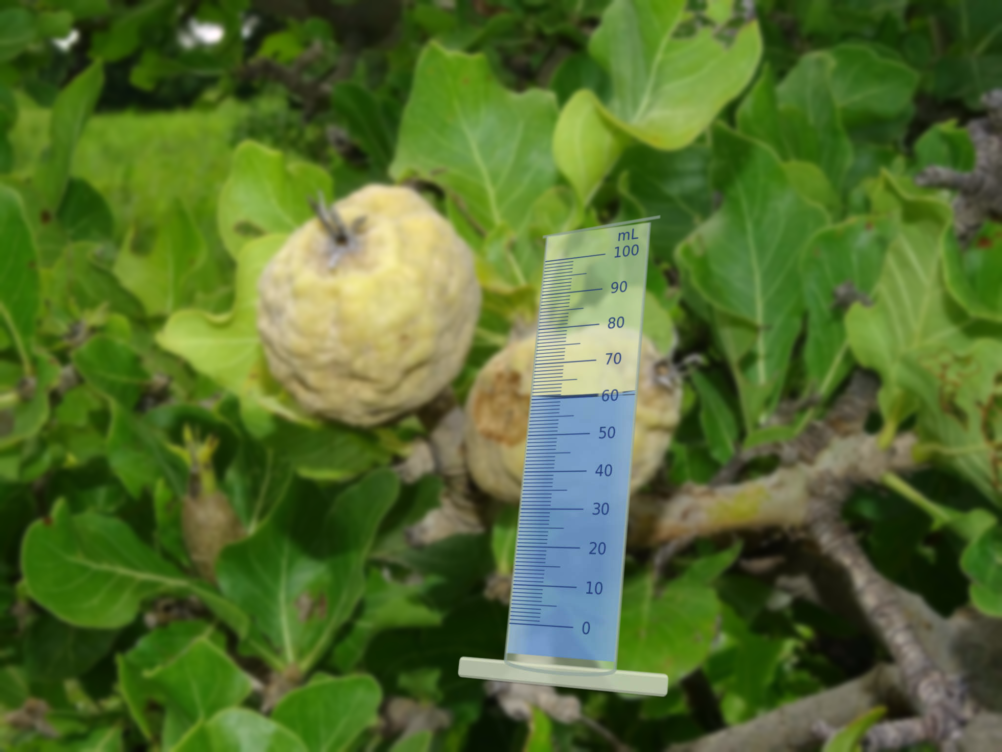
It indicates 60 mL
